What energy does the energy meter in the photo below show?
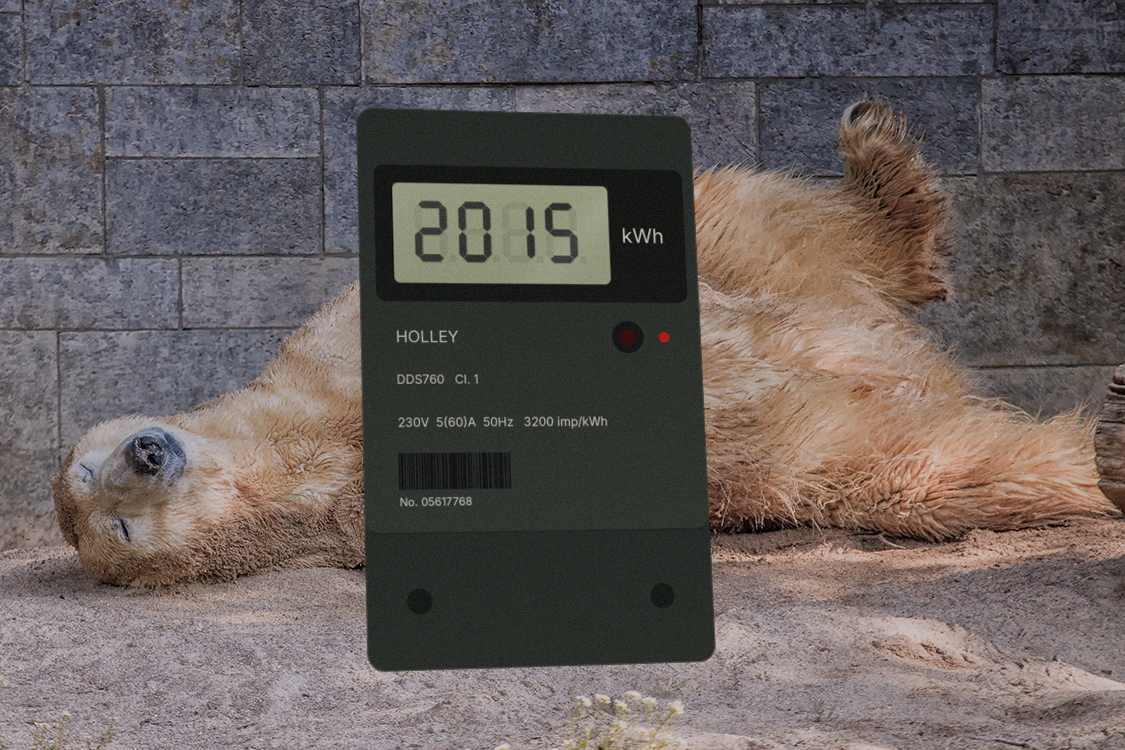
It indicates 2015 kWh
